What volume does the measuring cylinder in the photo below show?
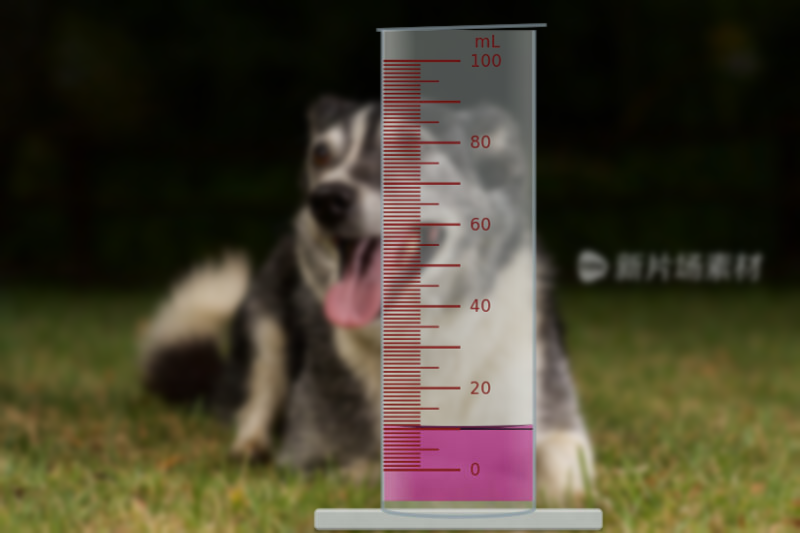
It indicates 10 mL
